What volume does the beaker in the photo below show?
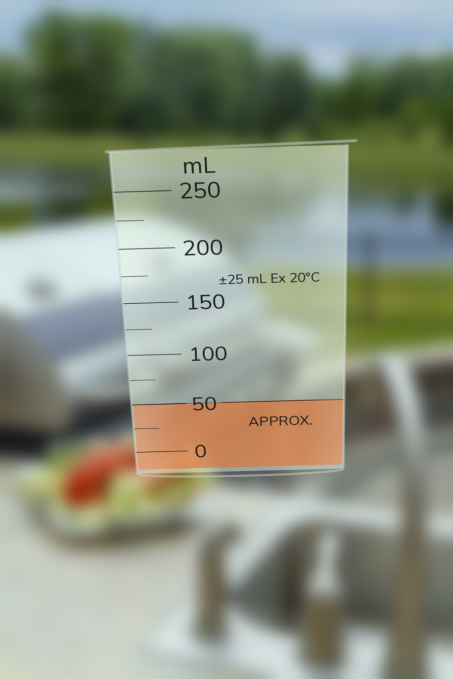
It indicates 50 mL
